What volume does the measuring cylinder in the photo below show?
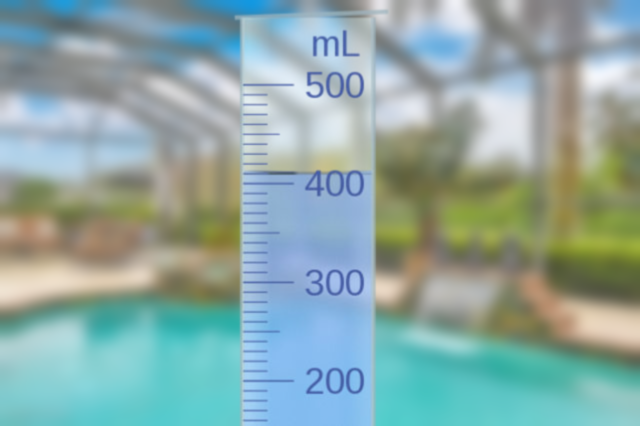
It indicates 410 mL
